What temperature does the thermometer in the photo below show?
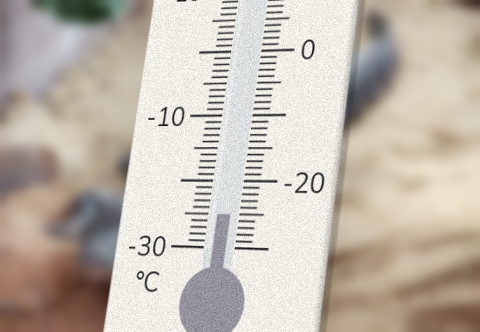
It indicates -25 °C
